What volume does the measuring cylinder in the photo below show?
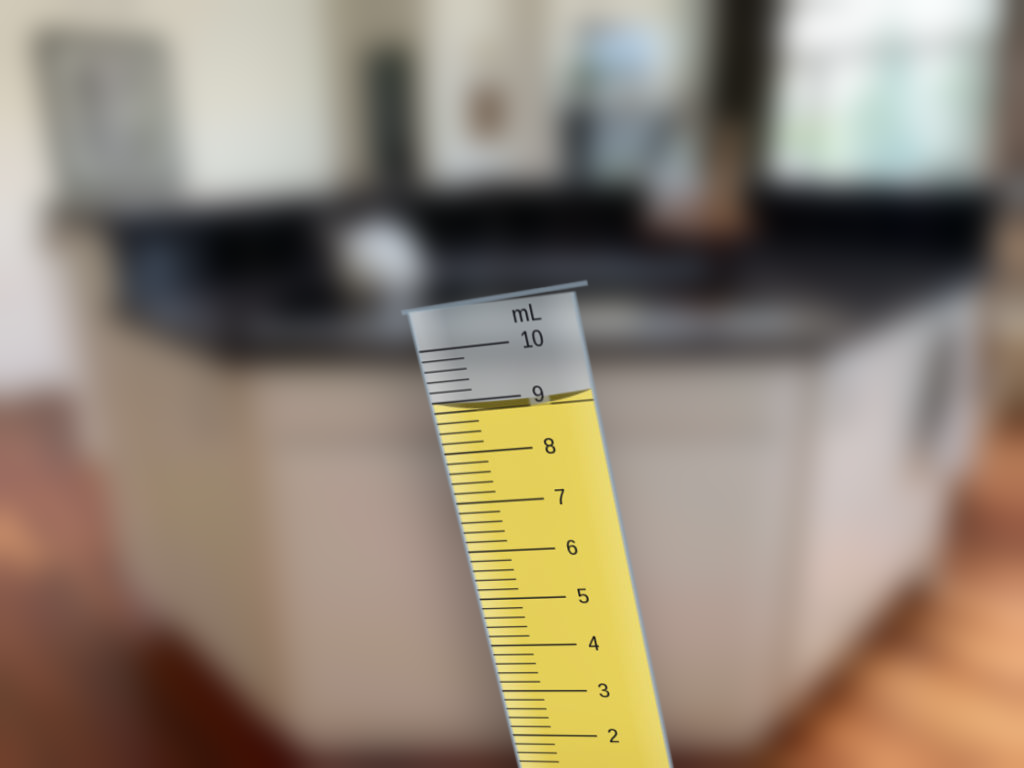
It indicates 8.8 mL
